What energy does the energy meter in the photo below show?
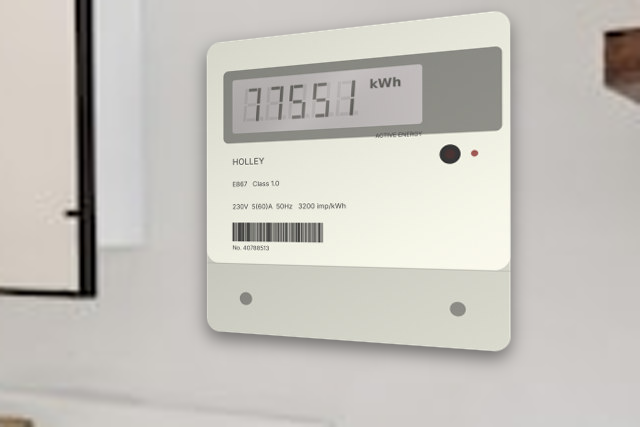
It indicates 77551 kWh
